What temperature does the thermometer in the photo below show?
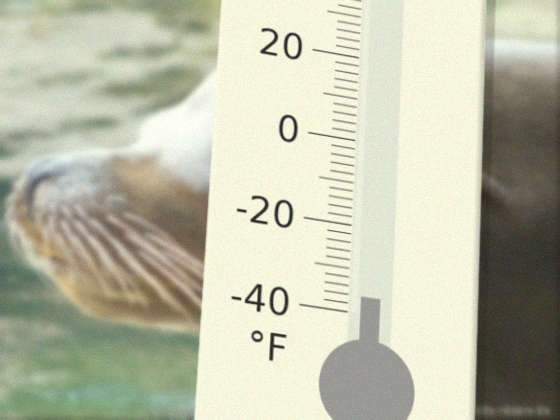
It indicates -36 °F
